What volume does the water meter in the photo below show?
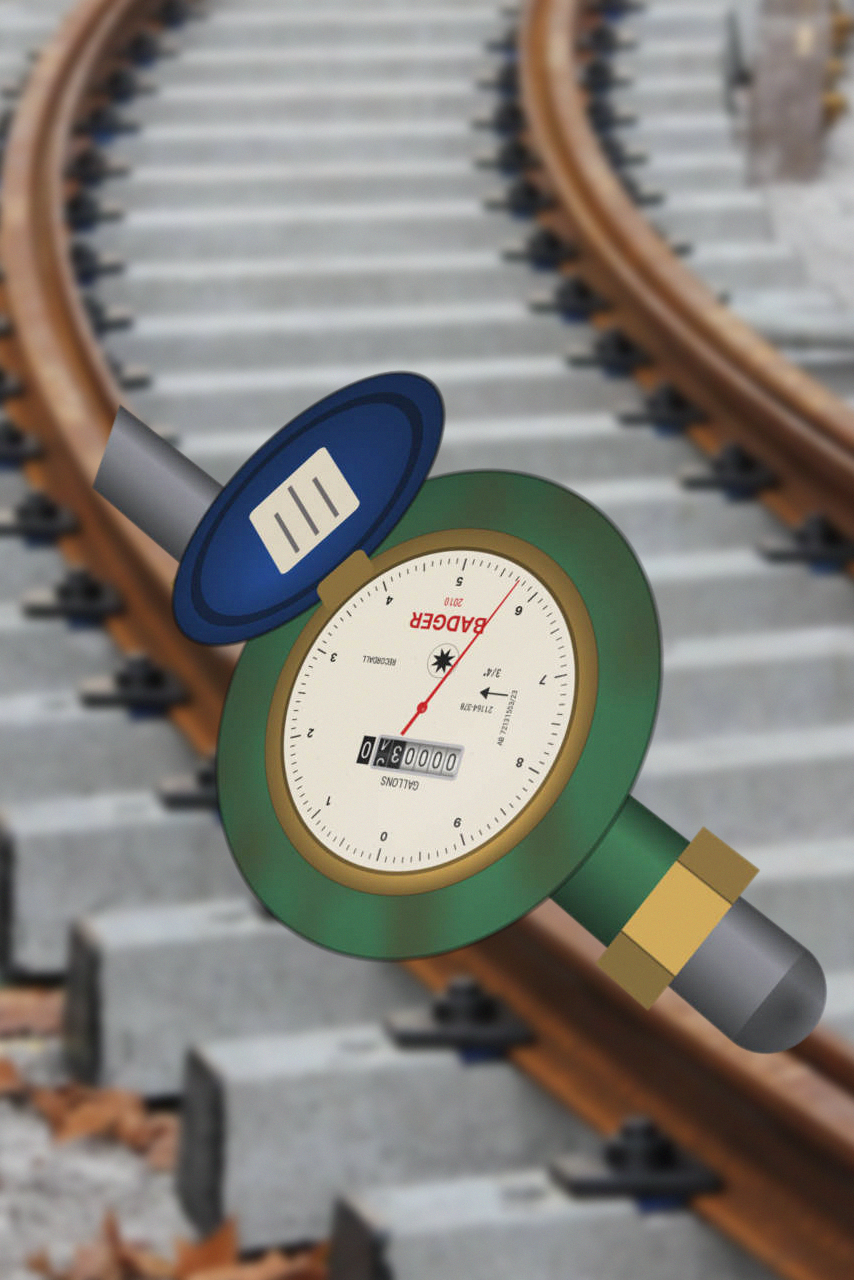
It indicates 335.7 gal
